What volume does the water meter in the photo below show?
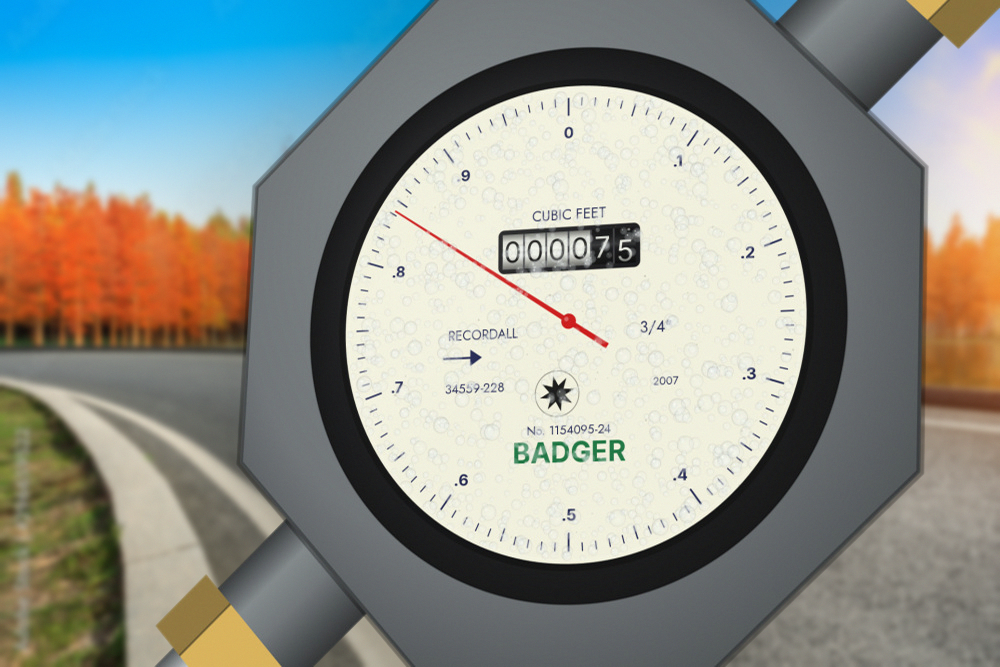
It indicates 74.84 ft³
